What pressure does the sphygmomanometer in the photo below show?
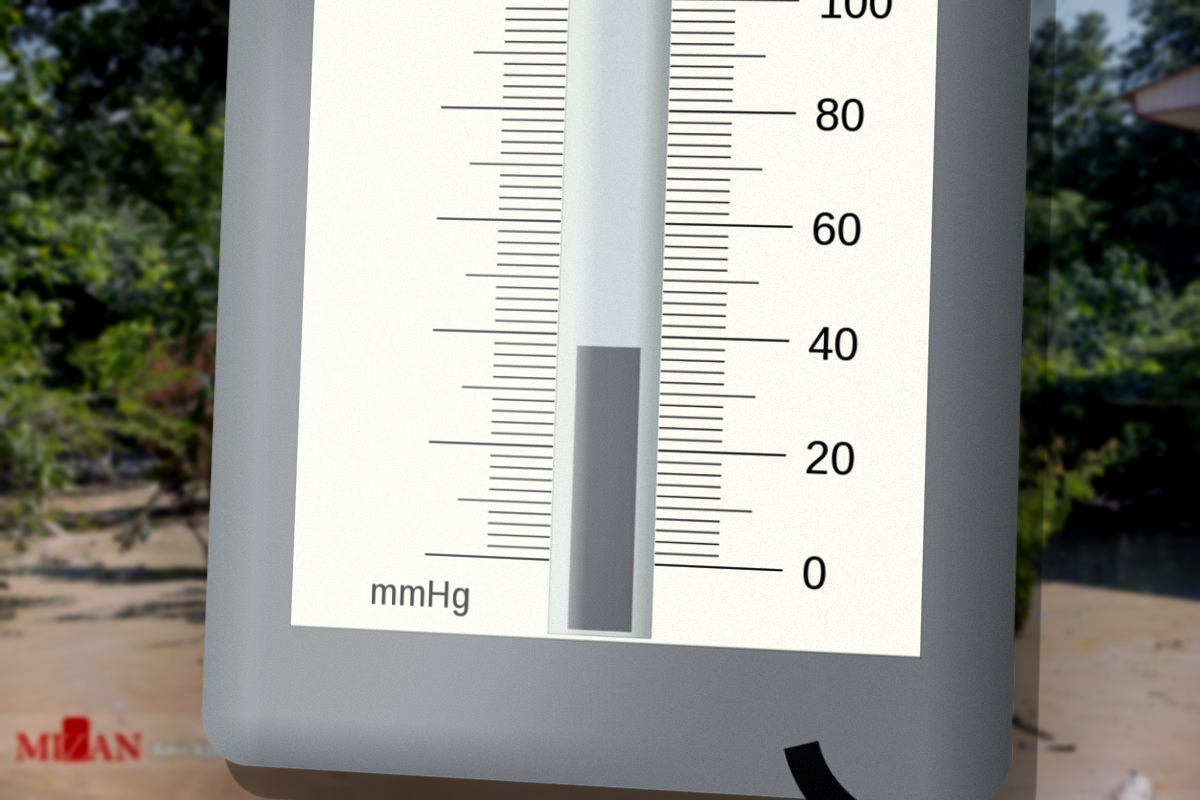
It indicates 38 mmHg
